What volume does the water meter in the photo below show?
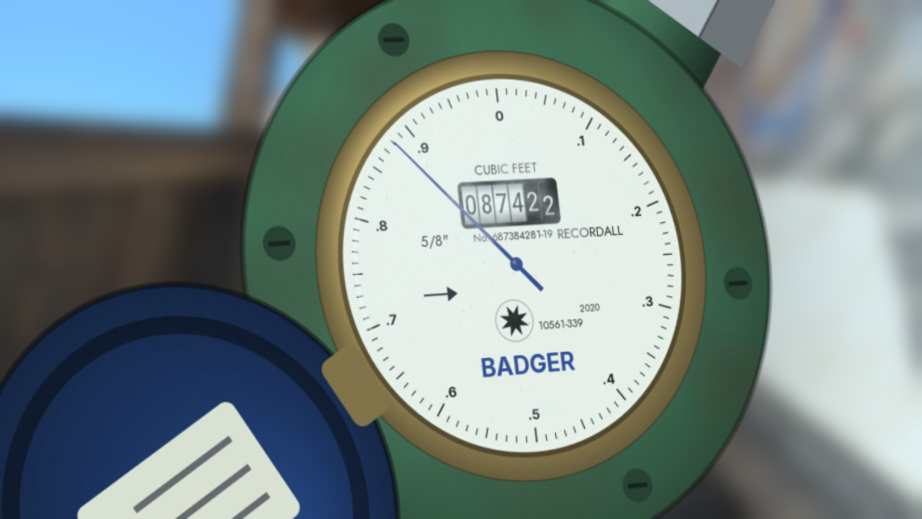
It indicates 87421.88 ft³
